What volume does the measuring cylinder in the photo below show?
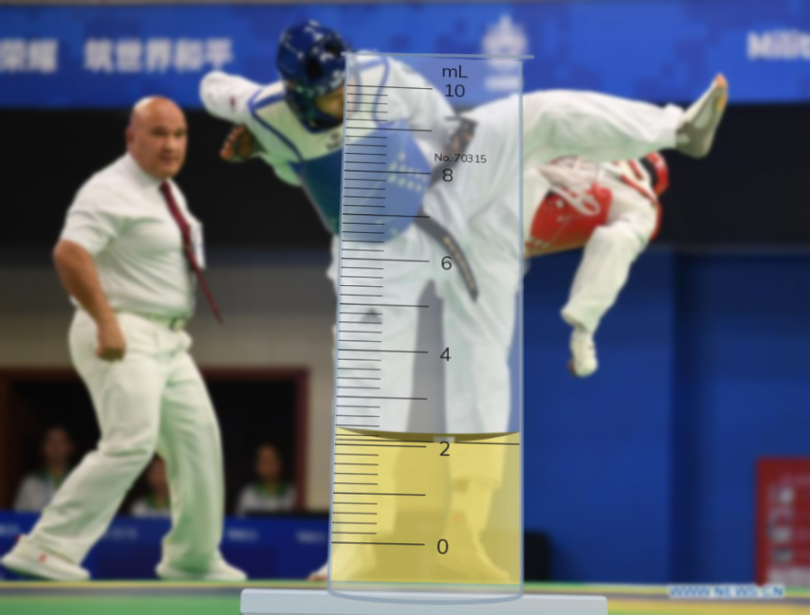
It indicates 2.1 mL
